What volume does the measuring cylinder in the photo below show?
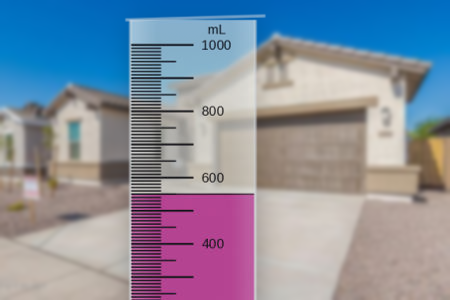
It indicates 550 mL
